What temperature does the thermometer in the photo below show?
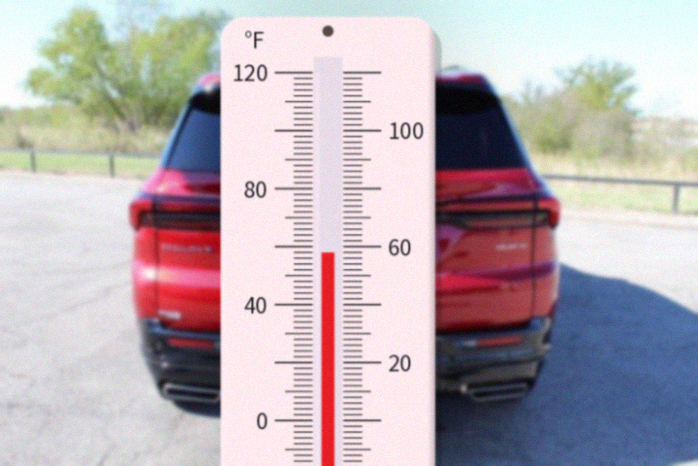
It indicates 58 °F
